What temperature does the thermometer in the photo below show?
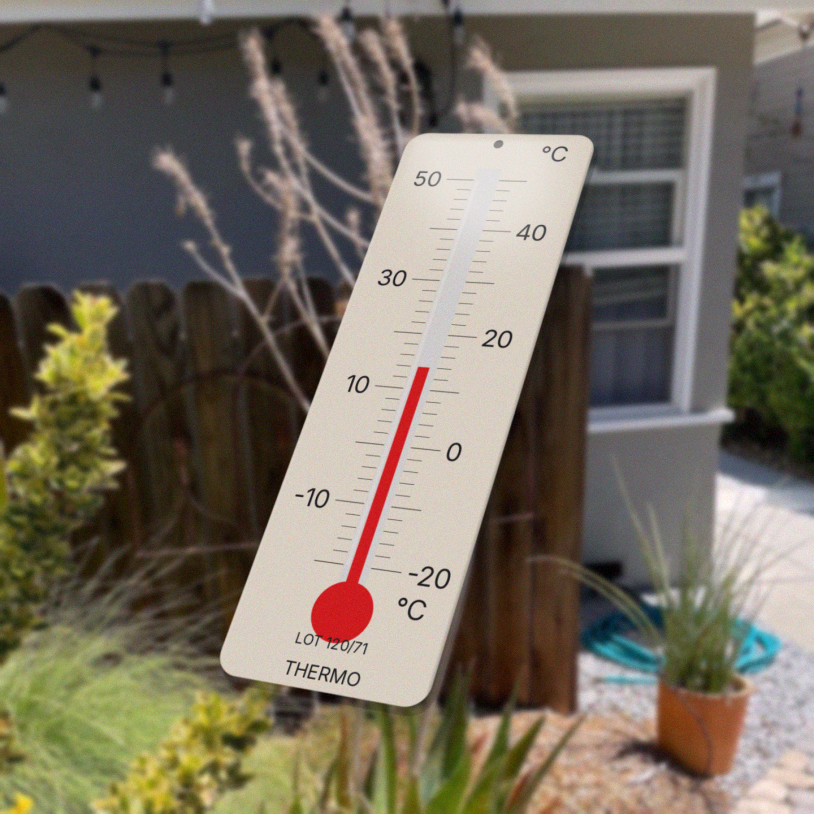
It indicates 14 °C
